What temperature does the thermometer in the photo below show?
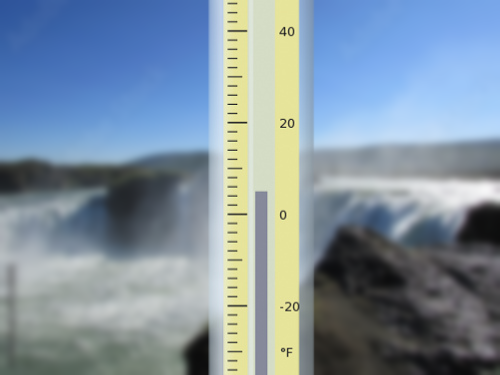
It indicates 5 °F
